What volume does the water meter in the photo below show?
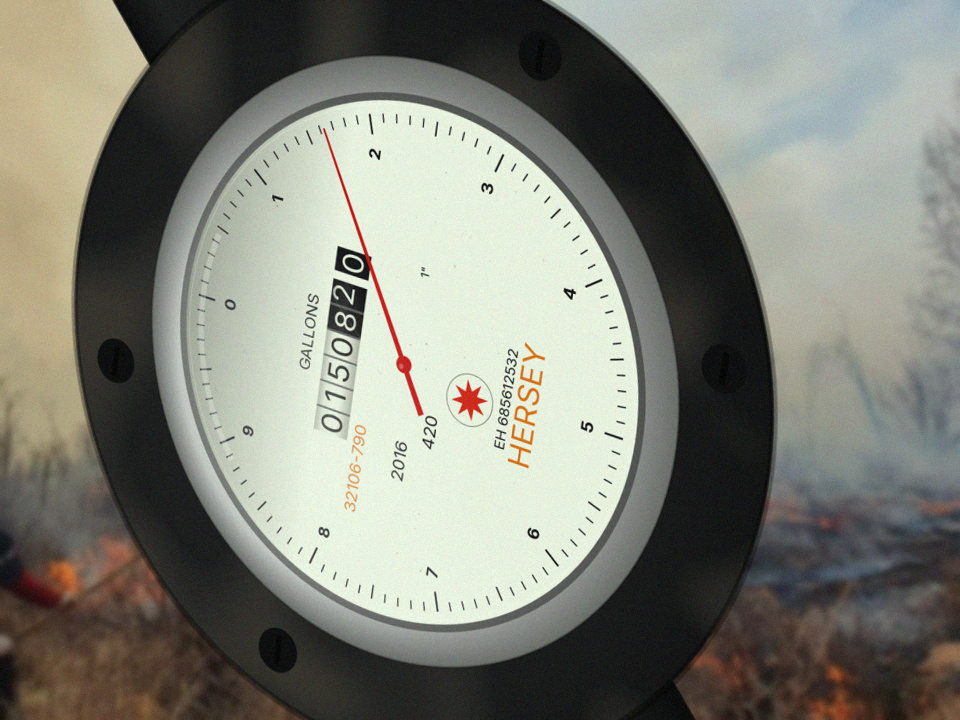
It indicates 150821.6 gal
